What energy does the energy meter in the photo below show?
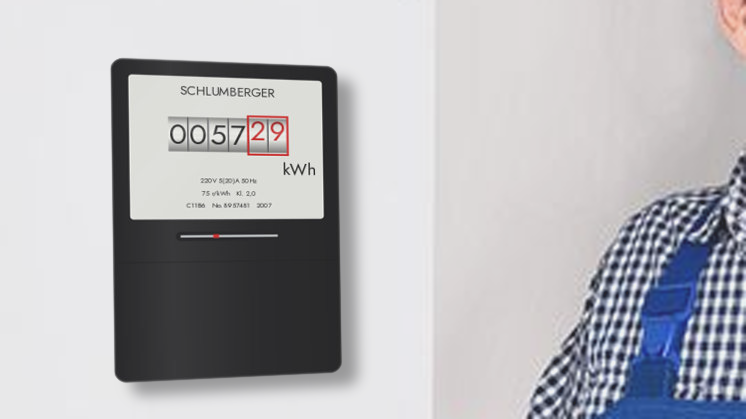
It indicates 57.29 kWh
